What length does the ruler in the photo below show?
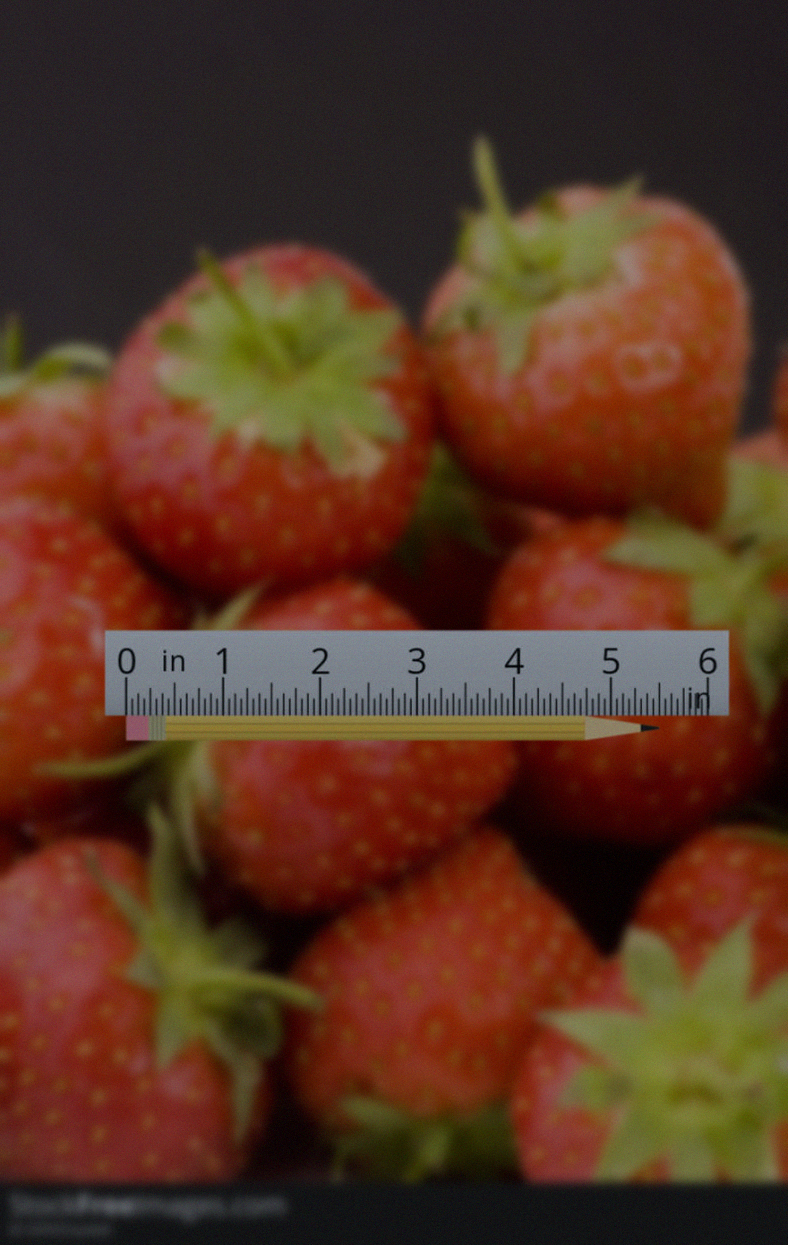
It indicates 5.5 in
